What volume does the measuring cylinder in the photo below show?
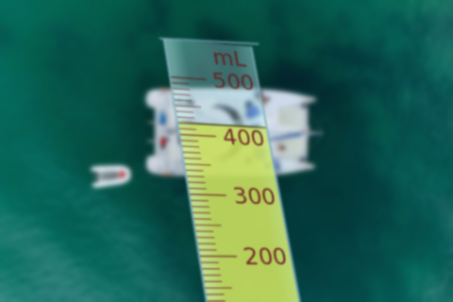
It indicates 420 mL
